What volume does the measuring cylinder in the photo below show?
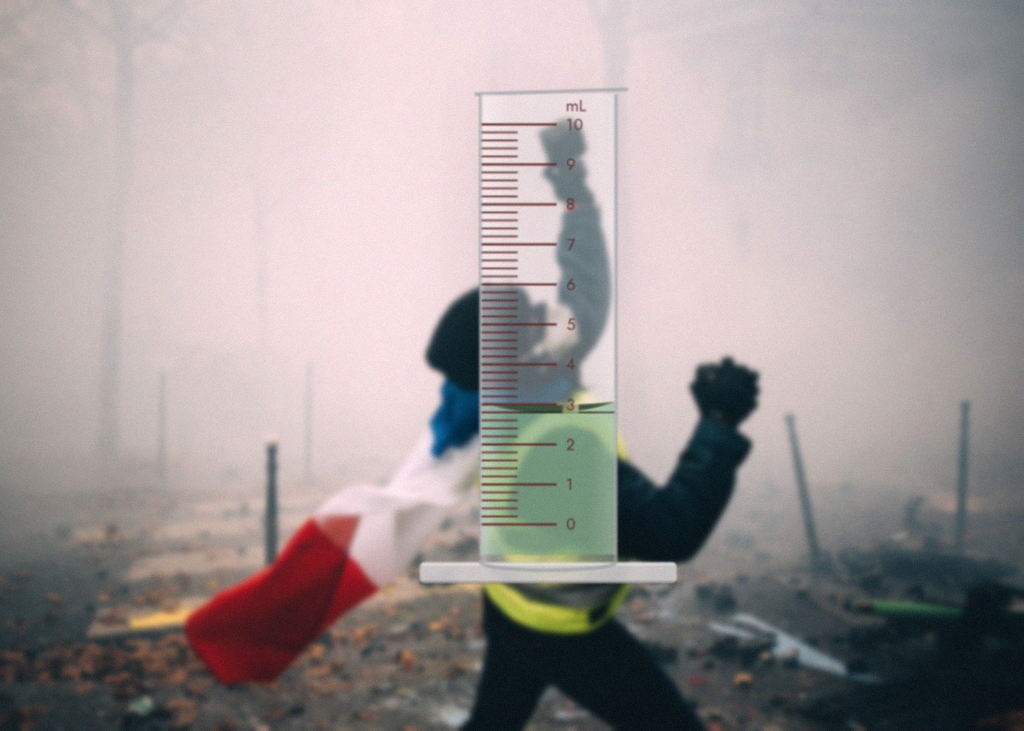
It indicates 2.8 mL
